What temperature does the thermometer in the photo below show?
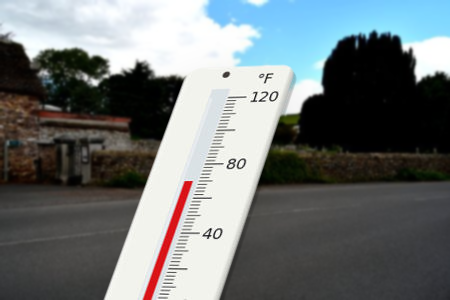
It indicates 70 °F
